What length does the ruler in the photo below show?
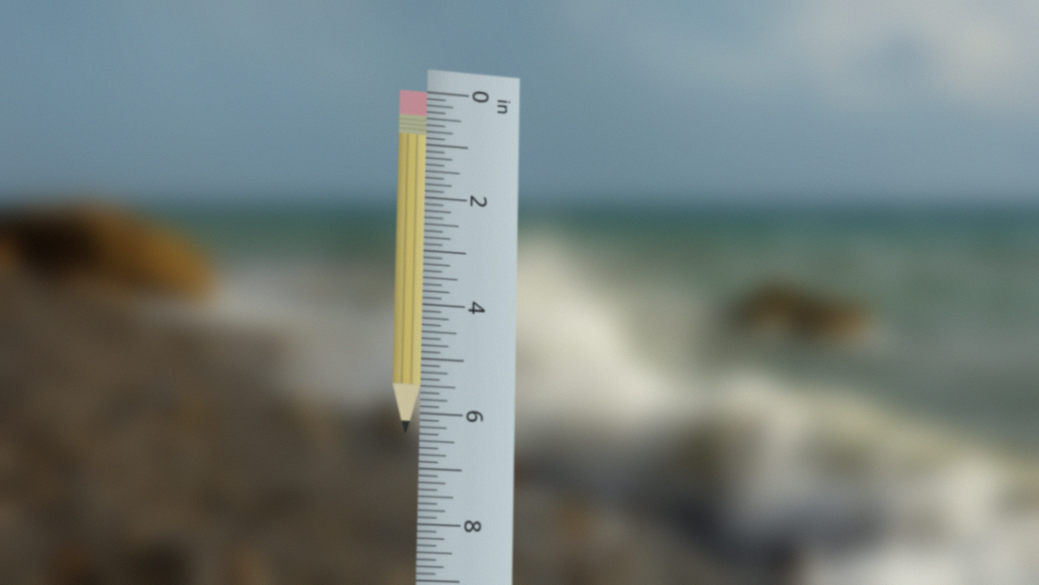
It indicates 6.375 in
